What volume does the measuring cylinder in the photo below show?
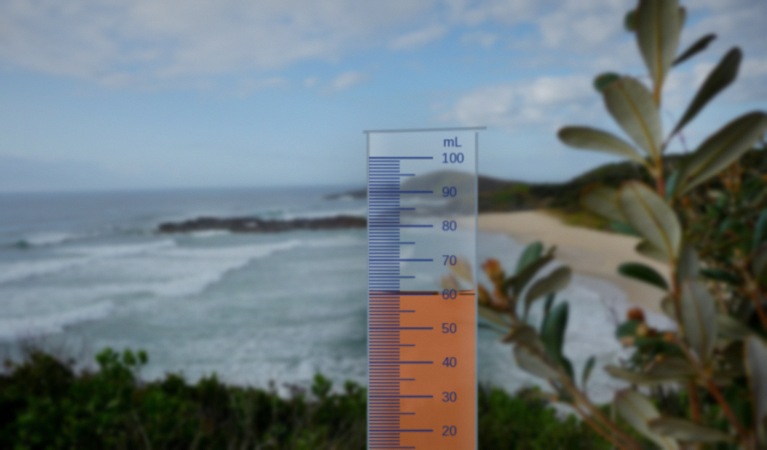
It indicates 60 mL
